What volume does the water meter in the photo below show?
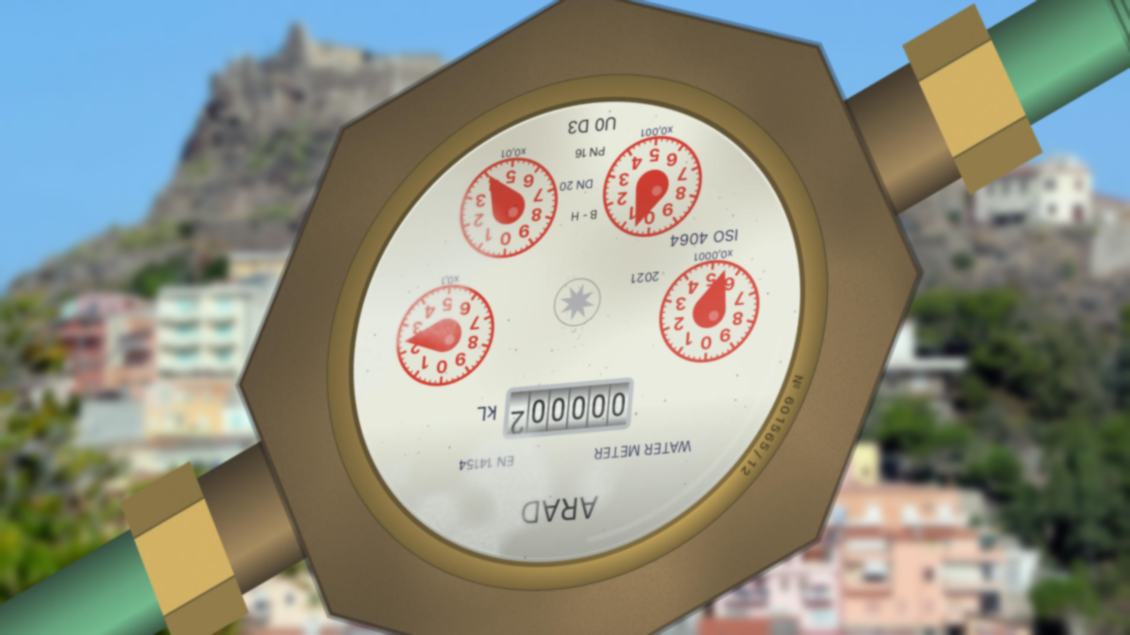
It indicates 2.2405 kL
